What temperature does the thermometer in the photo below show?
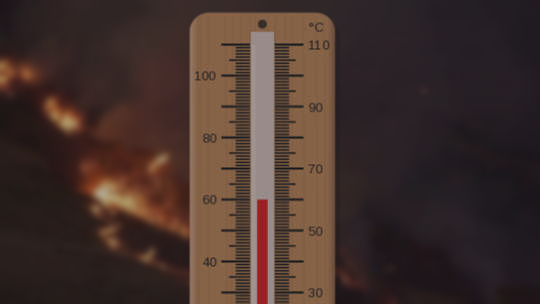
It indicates 60 °C
